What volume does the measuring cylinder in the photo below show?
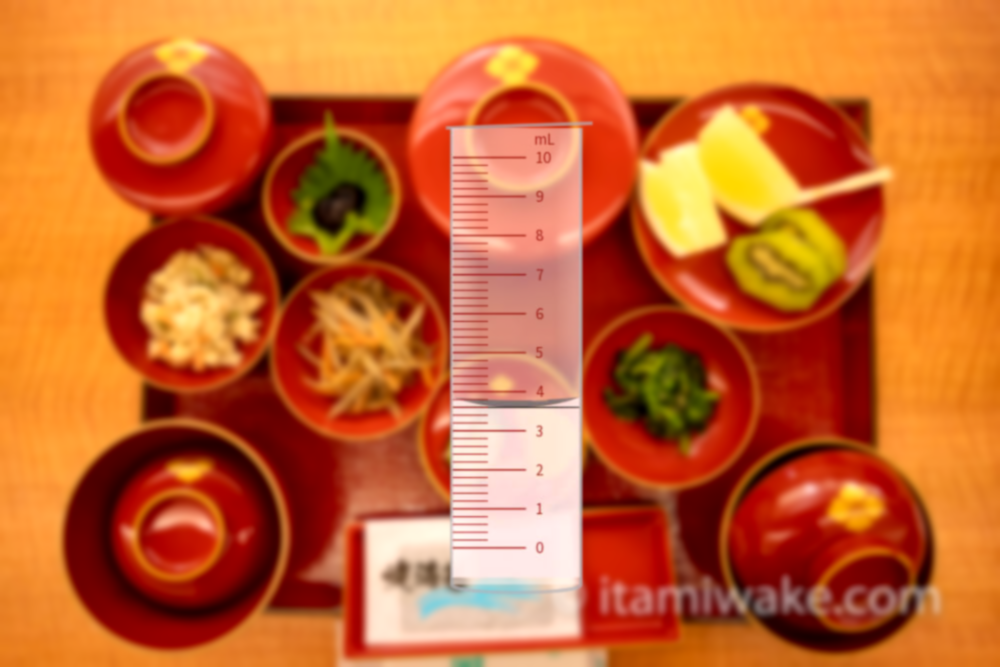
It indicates 3.6 mL
